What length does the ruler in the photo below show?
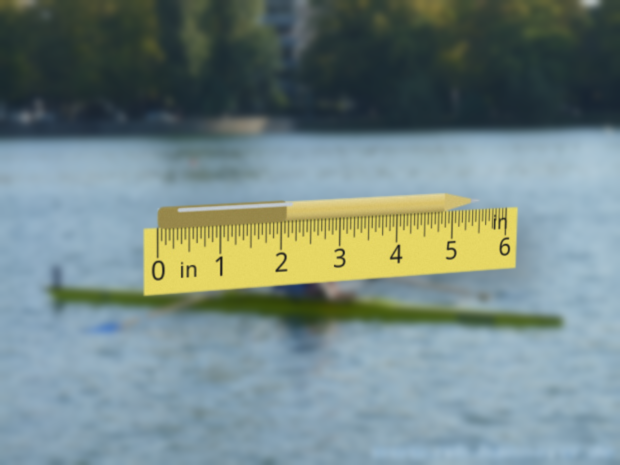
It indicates 5.5 in
